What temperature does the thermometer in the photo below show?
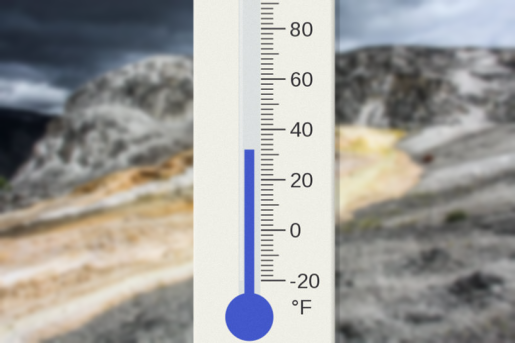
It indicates 32 °F
